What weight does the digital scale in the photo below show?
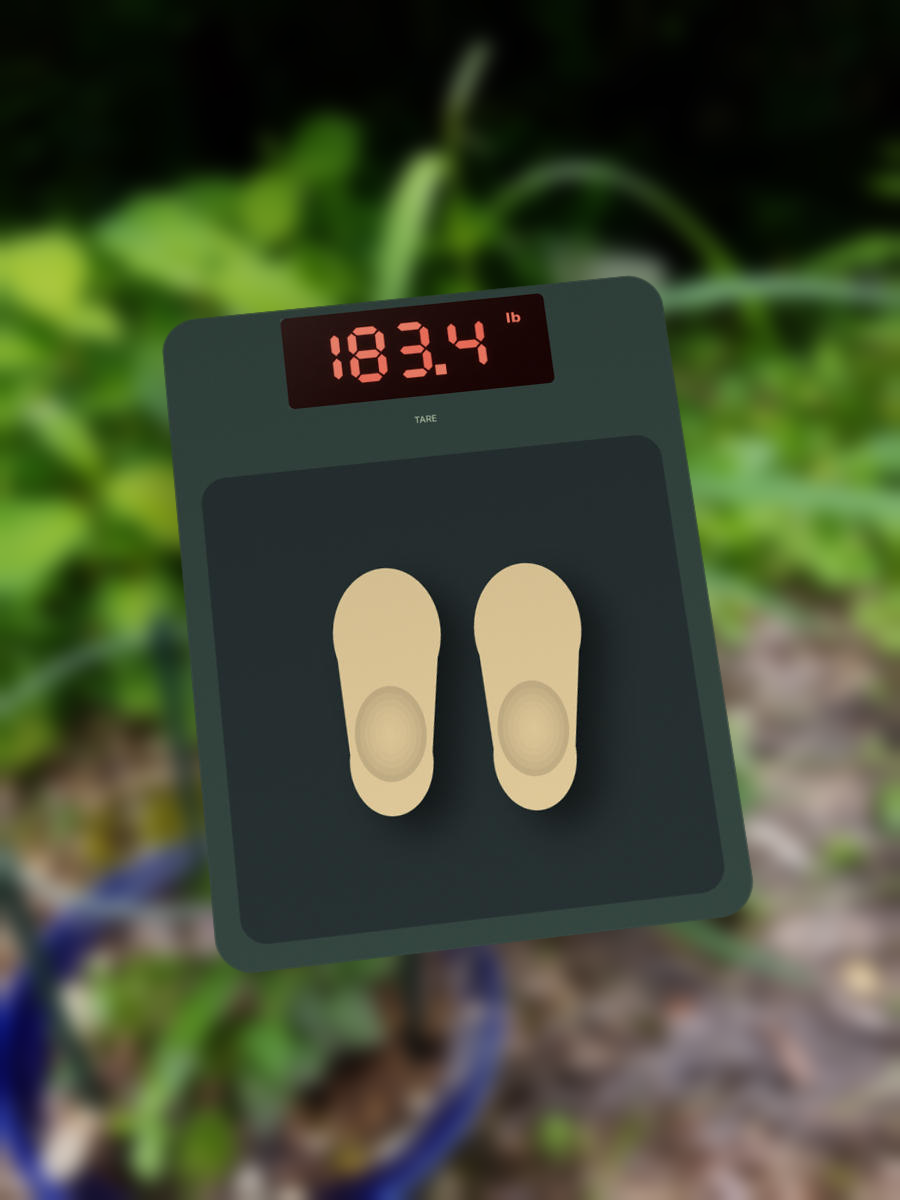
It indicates 183.4 lb
